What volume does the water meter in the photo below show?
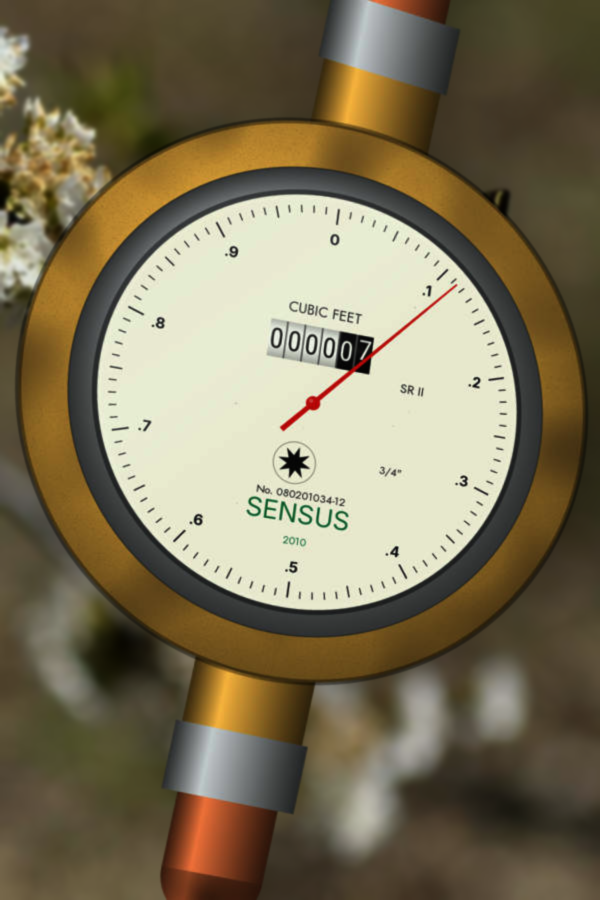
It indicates 7.11 ft³
